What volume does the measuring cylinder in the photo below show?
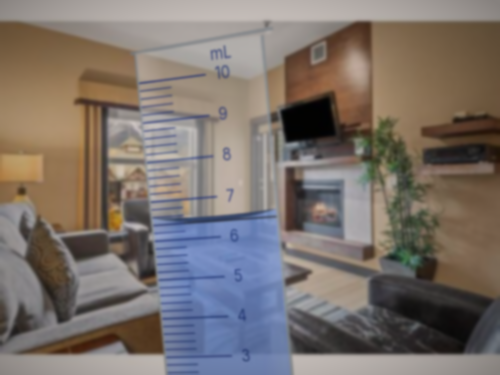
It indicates 6.4 mL
